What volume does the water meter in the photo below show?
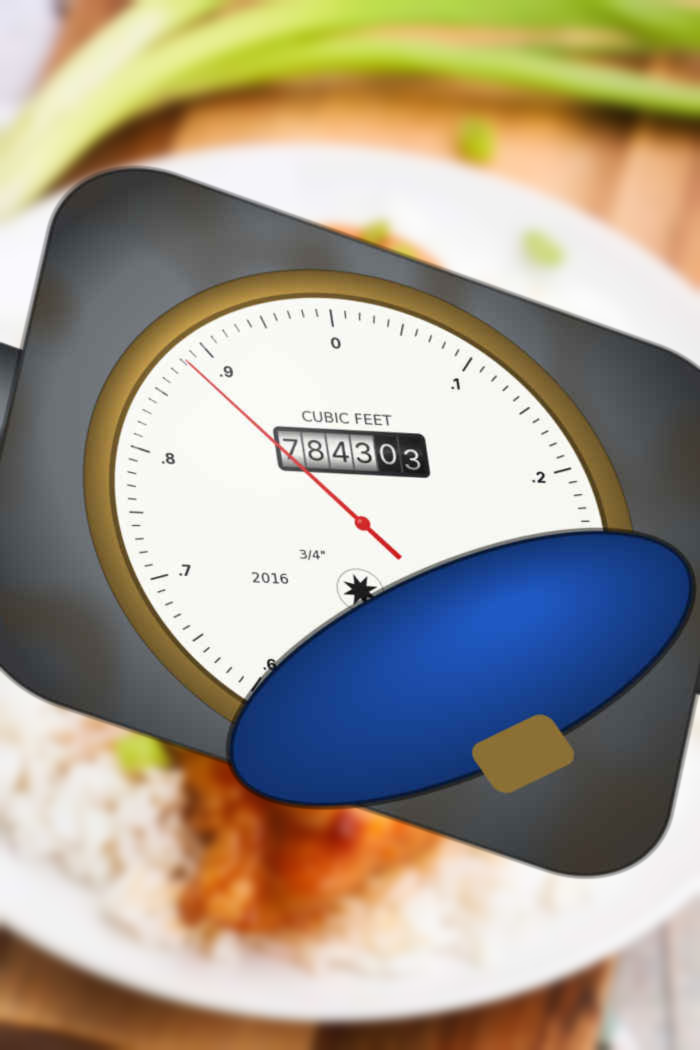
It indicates 784302.88 ft³
